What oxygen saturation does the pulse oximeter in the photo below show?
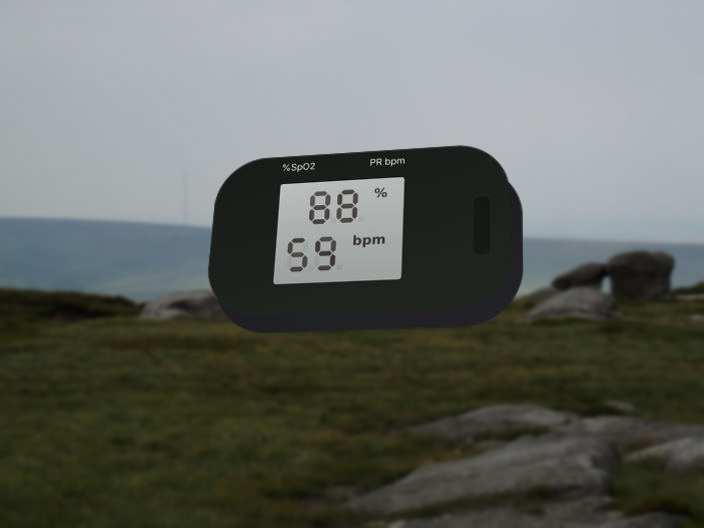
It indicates 88 %
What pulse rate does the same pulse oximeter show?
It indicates 59 bpm
